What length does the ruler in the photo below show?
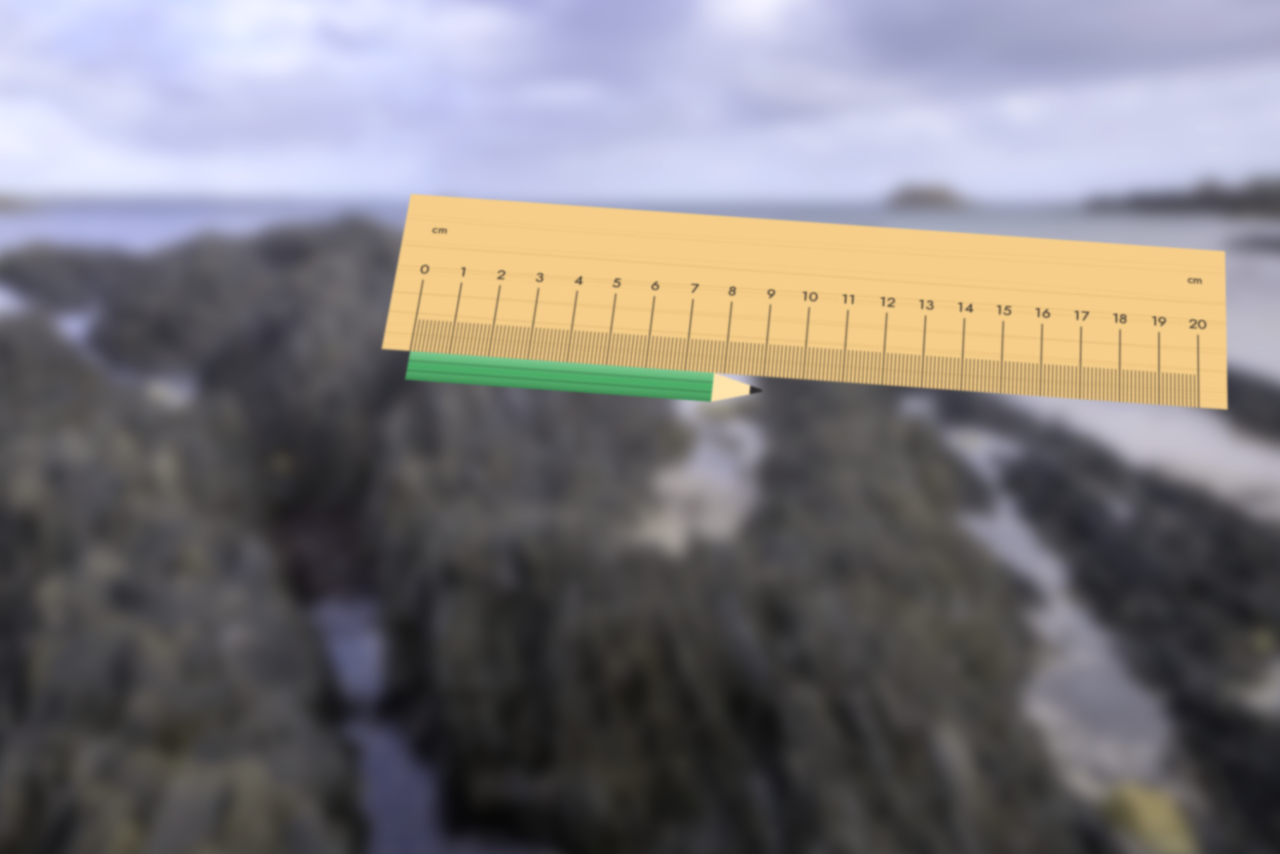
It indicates 9 cm
